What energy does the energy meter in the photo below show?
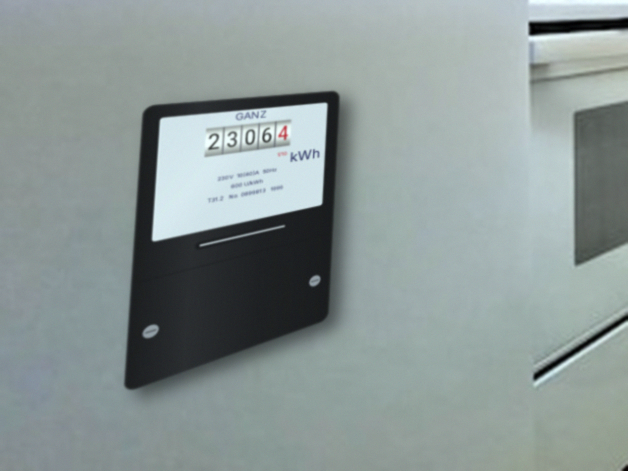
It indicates 2306.4 kWh
